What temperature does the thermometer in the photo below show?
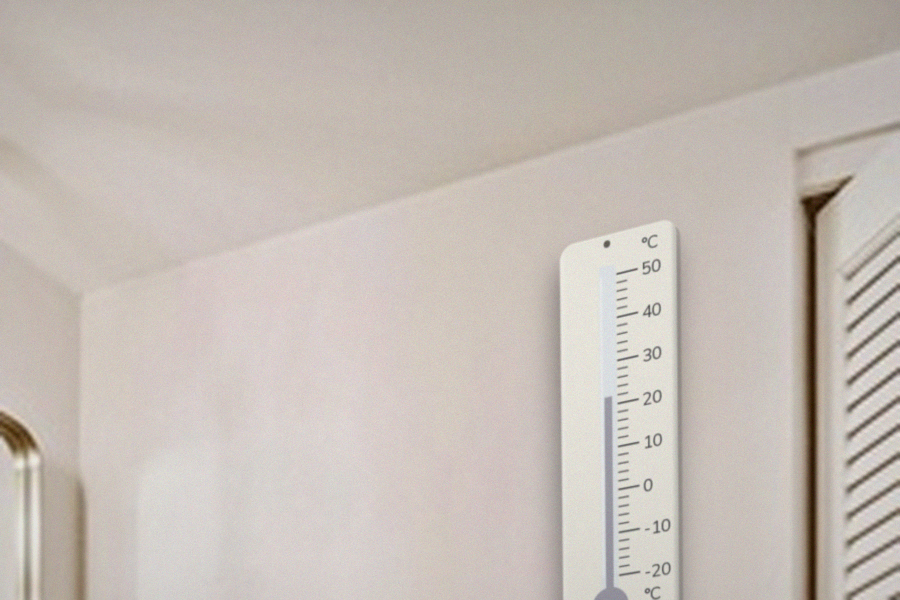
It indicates 22 °C
